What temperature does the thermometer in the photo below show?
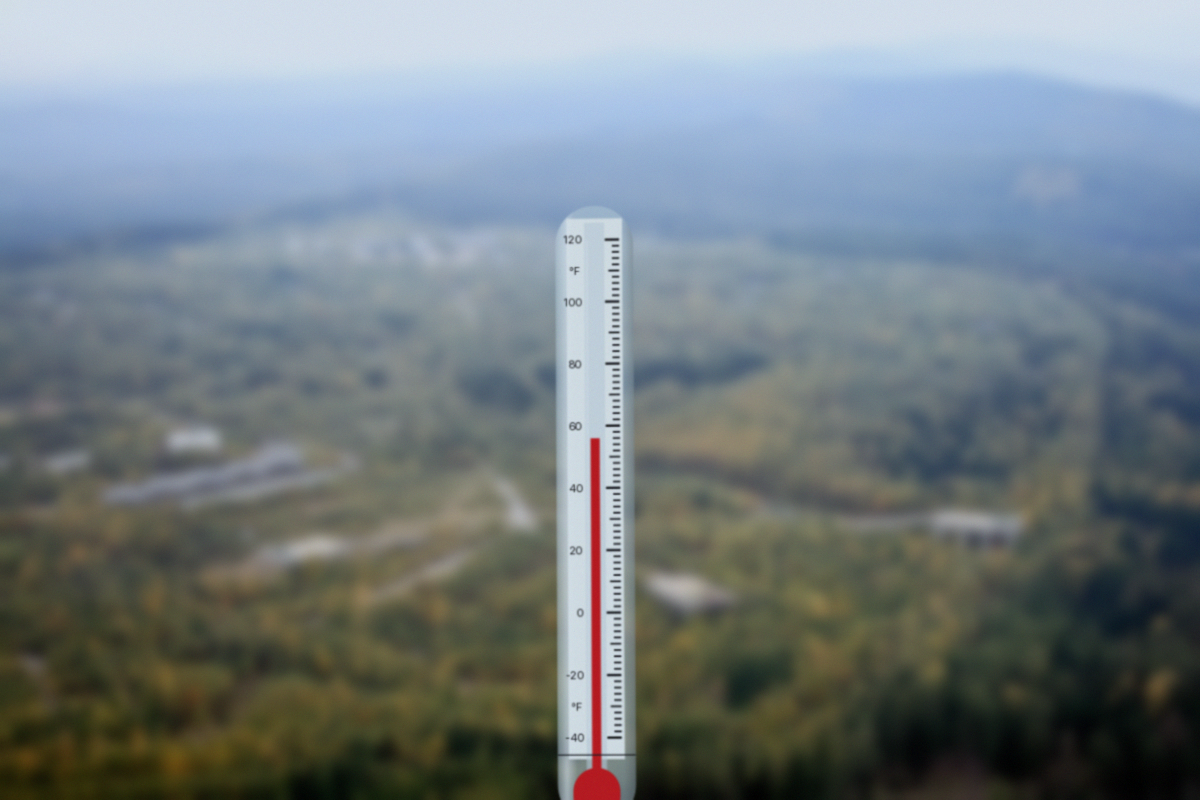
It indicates 56 °F
